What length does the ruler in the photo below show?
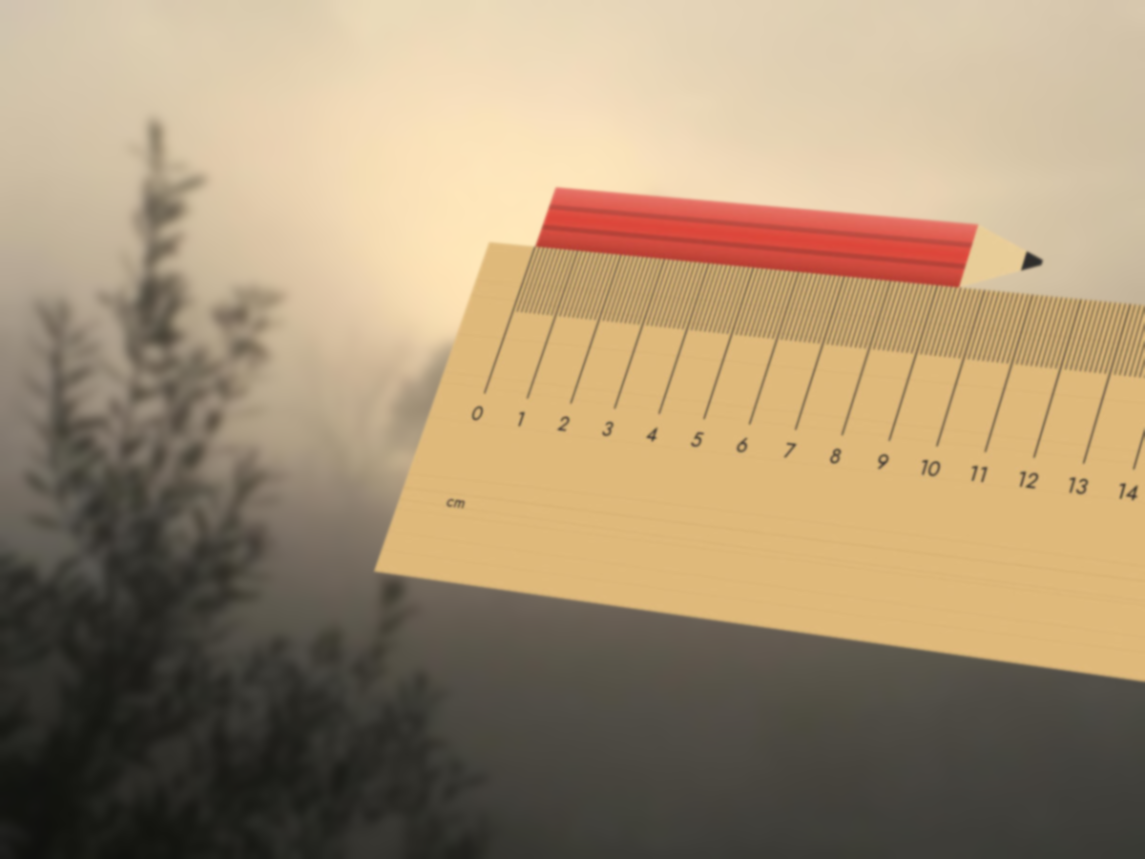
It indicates 11 cm
